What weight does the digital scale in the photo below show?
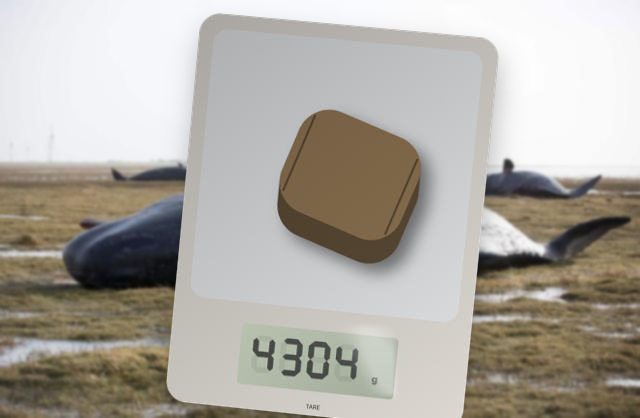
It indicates 4304 g
